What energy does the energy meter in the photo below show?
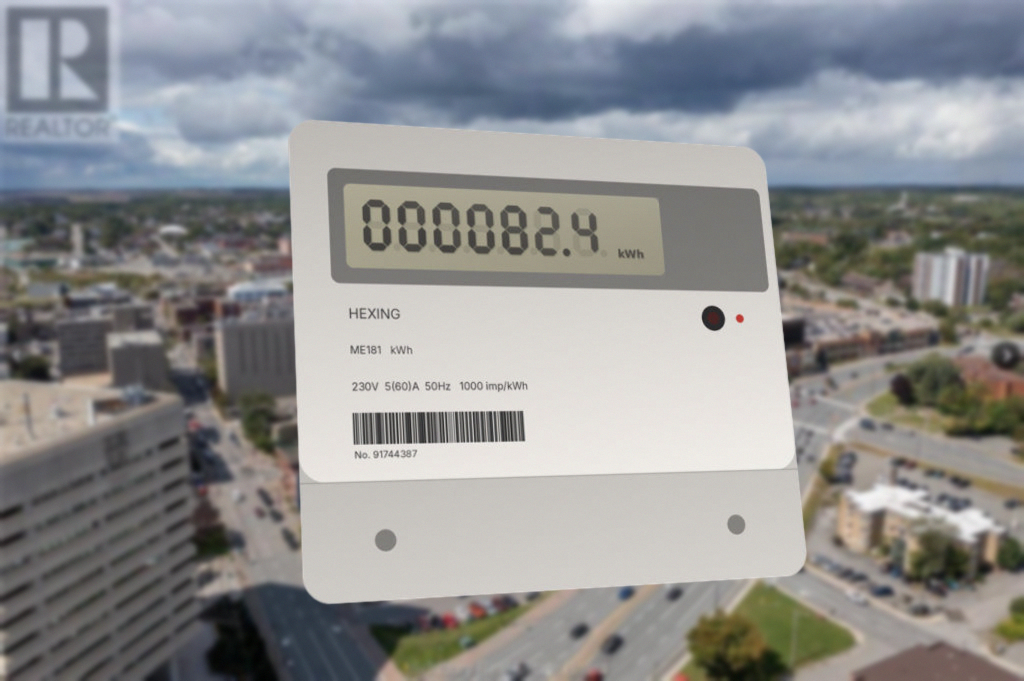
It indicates 82.4 kWh
